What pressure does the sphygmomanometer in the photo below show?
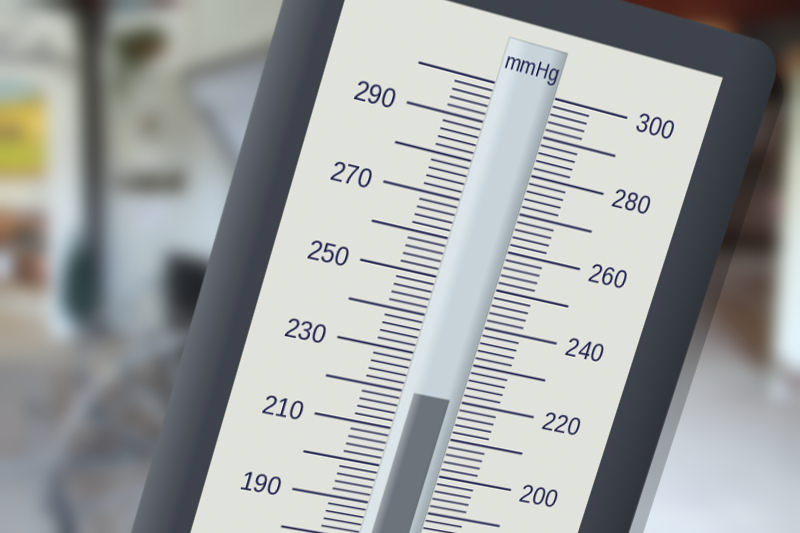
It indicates 220 mmHg
